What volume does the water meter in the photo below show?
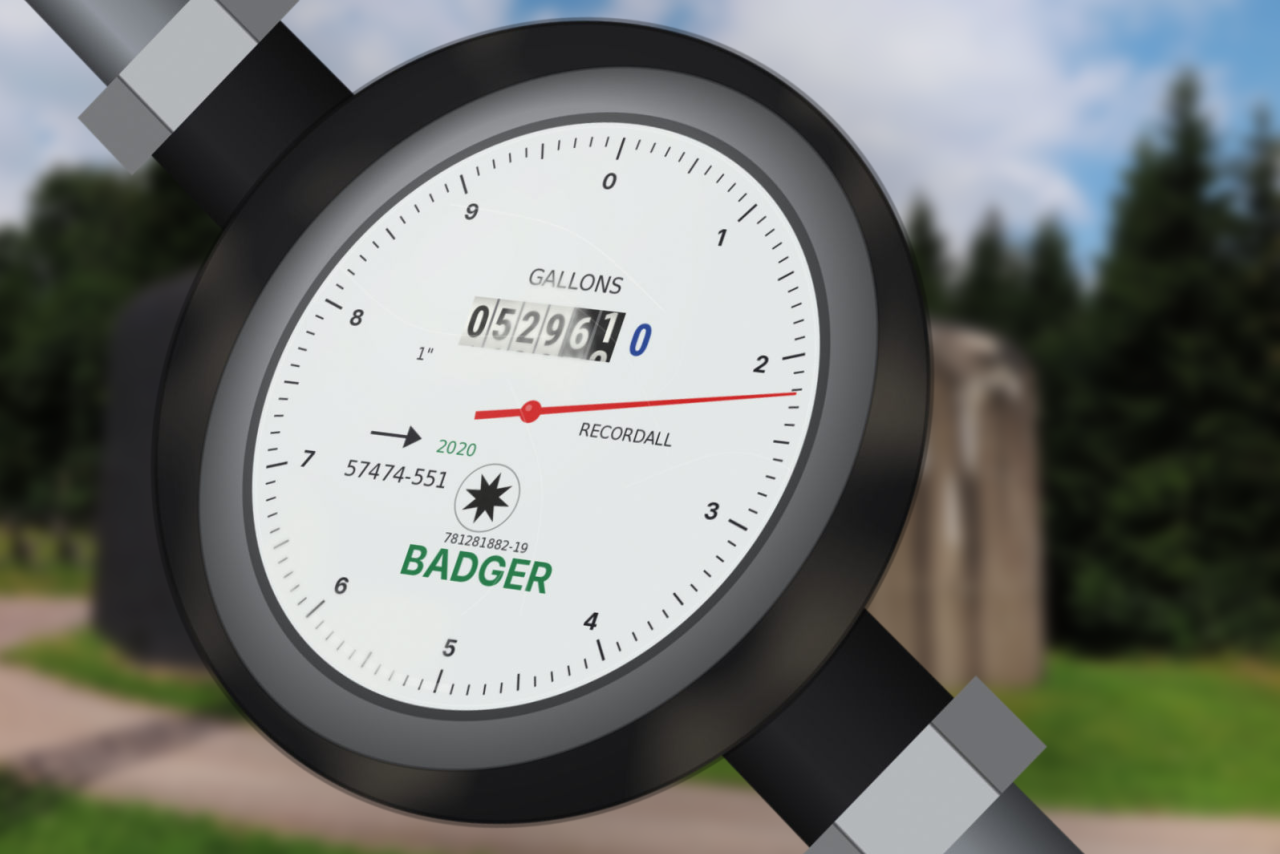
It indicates 529612.2 gal
